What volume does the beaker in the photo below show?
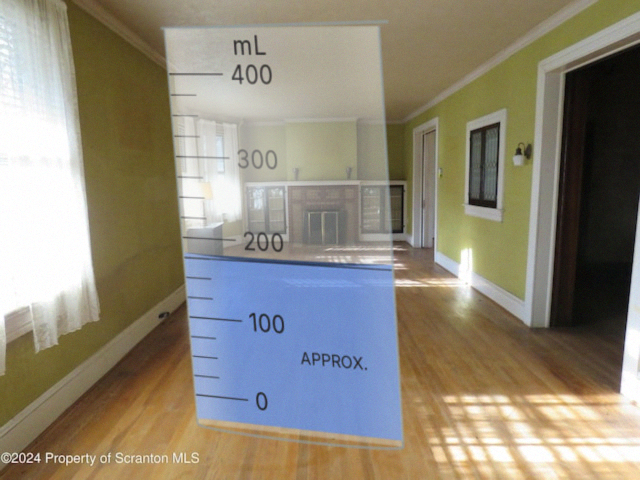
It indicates 175 mL
